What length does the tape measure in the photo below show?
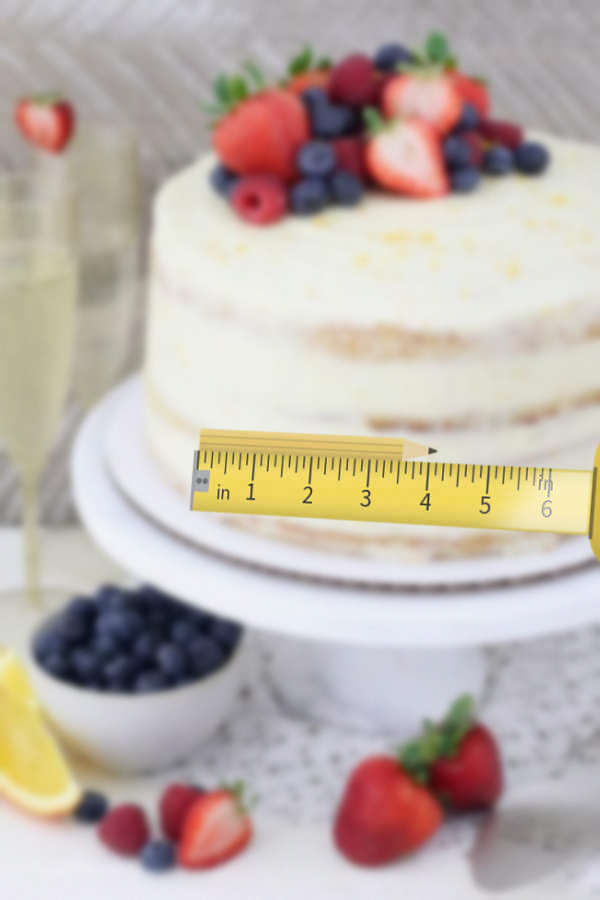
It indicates 4.125 in
